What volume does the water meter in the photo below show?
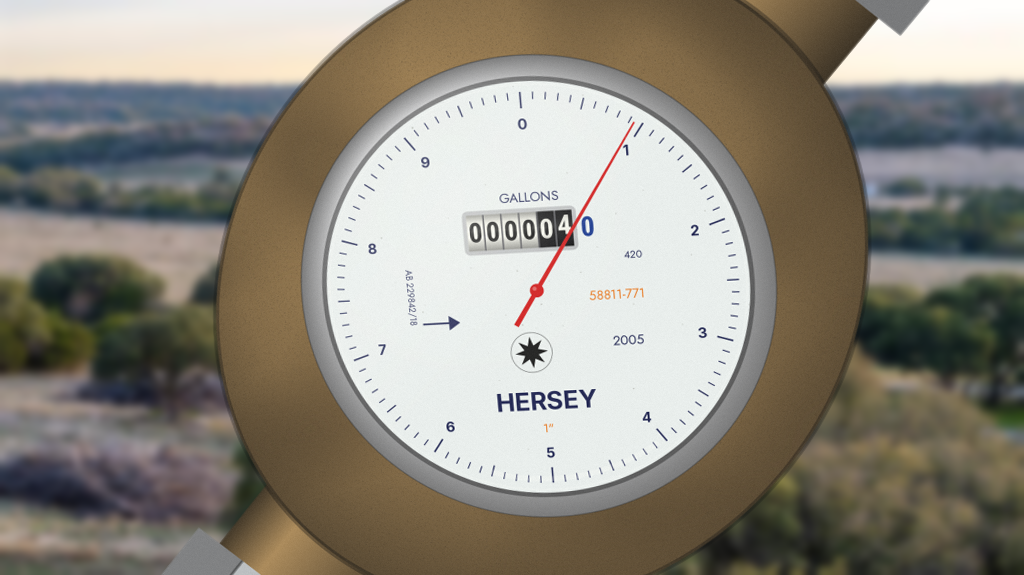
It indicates 40.9 gal
